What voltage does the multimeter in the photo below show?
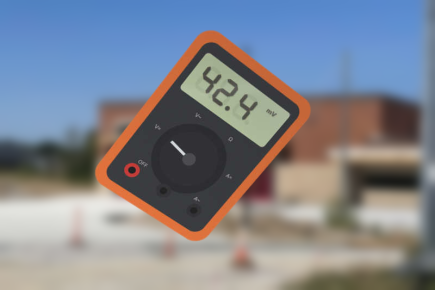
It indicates 42.4 mV
